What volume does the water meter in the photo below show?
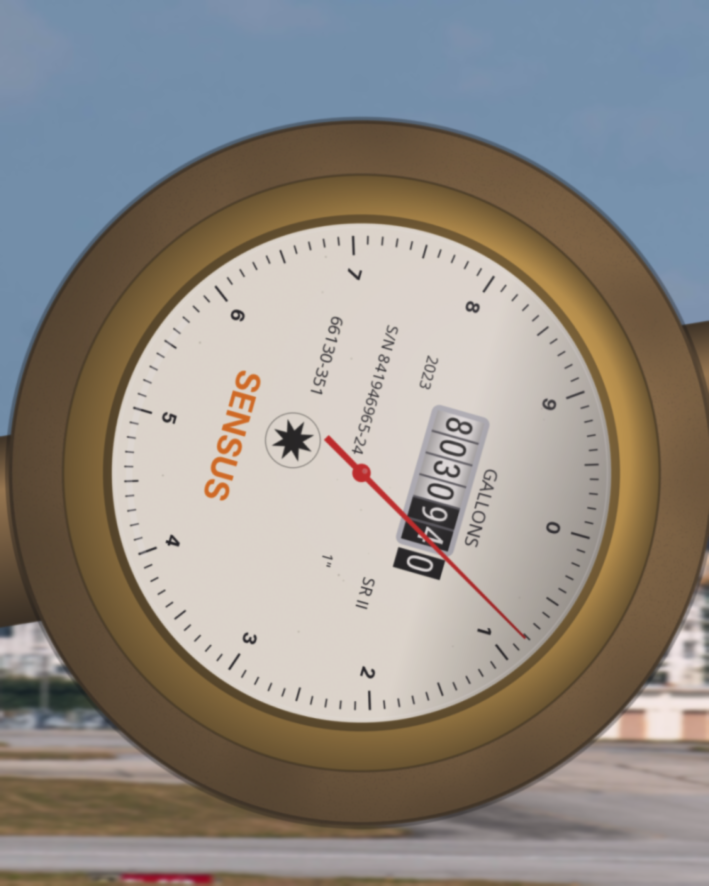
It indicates 8030940.8 gal
